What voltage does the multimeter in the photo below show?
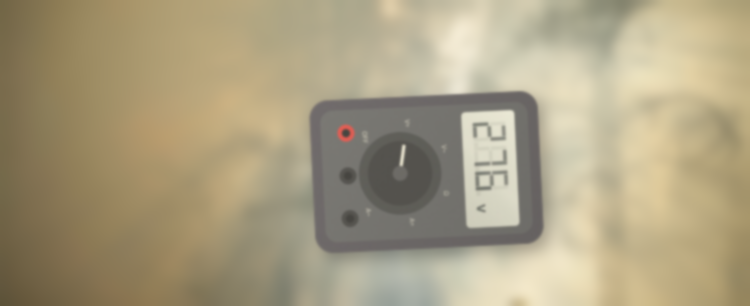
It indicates 276 V
